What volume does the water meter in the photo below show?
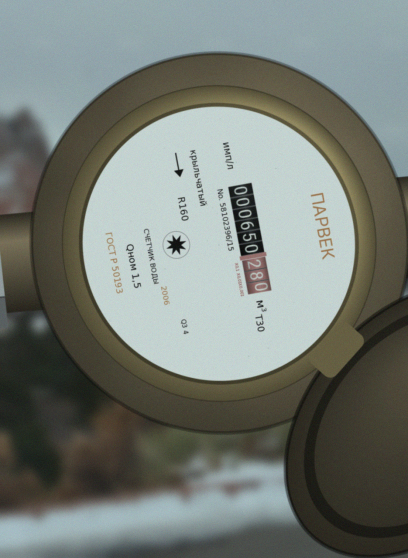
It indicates 650.280 m³
